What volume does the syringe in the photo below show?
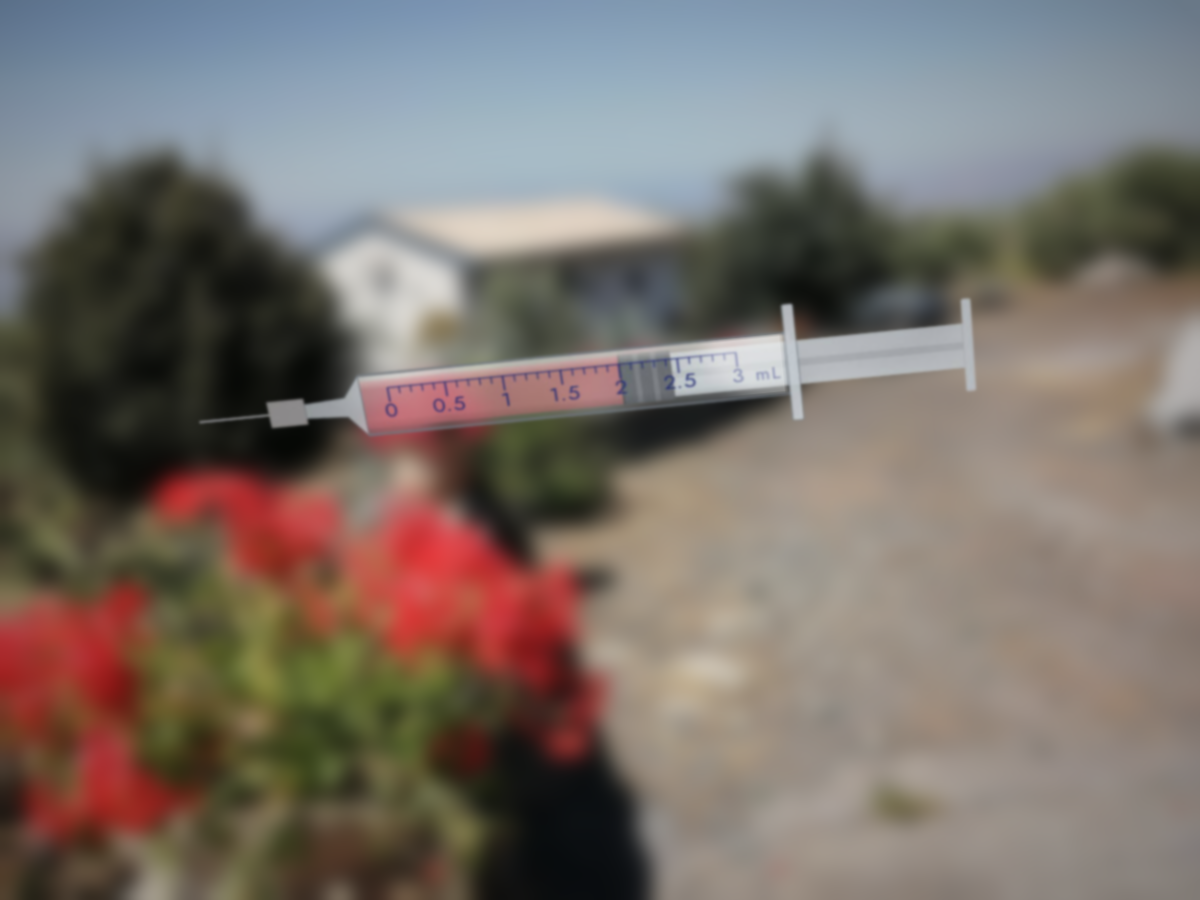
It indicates 2 mL
